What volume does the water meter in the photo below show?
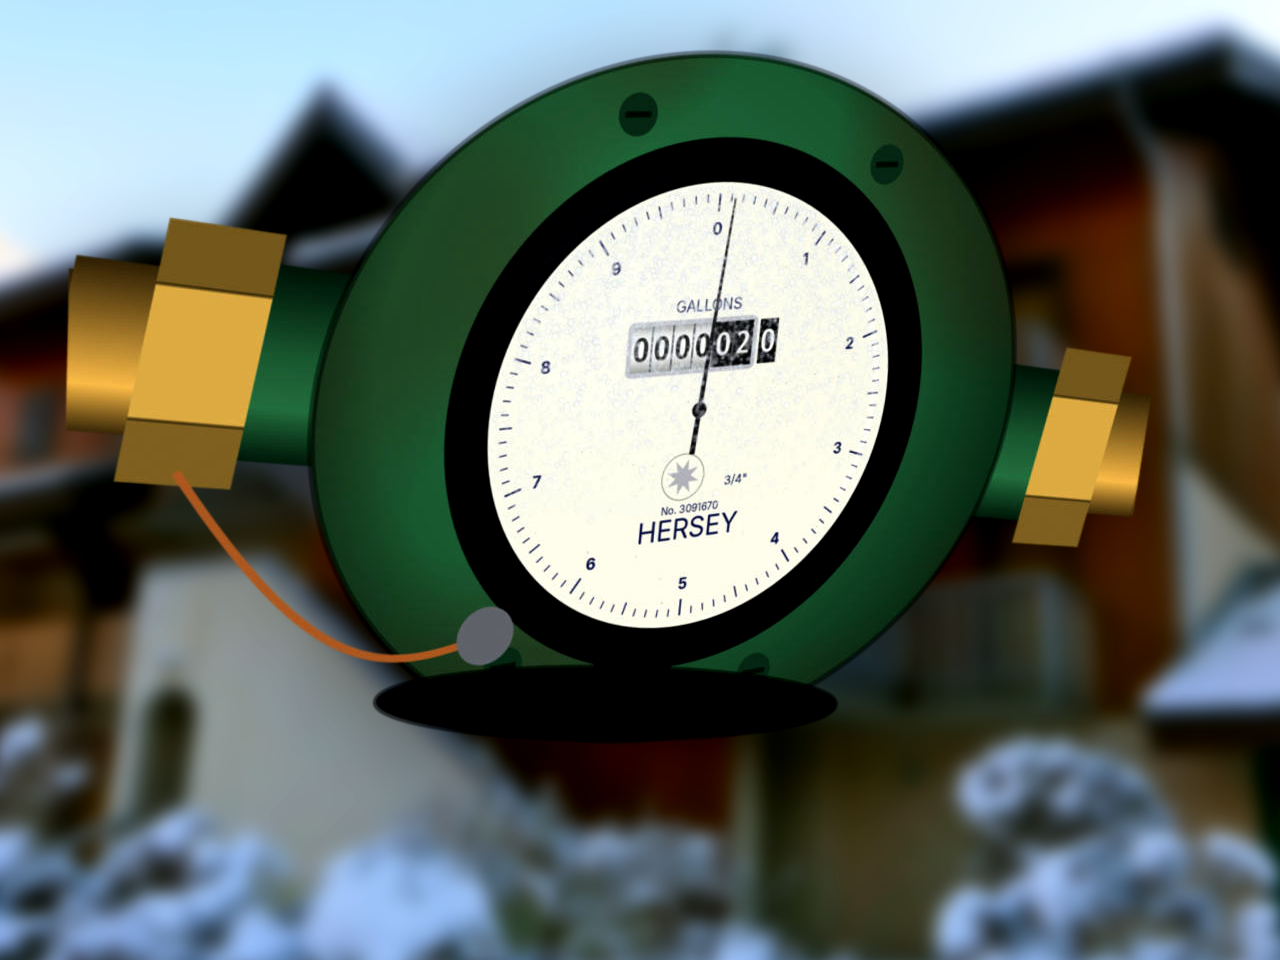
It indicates 20.1 gal
